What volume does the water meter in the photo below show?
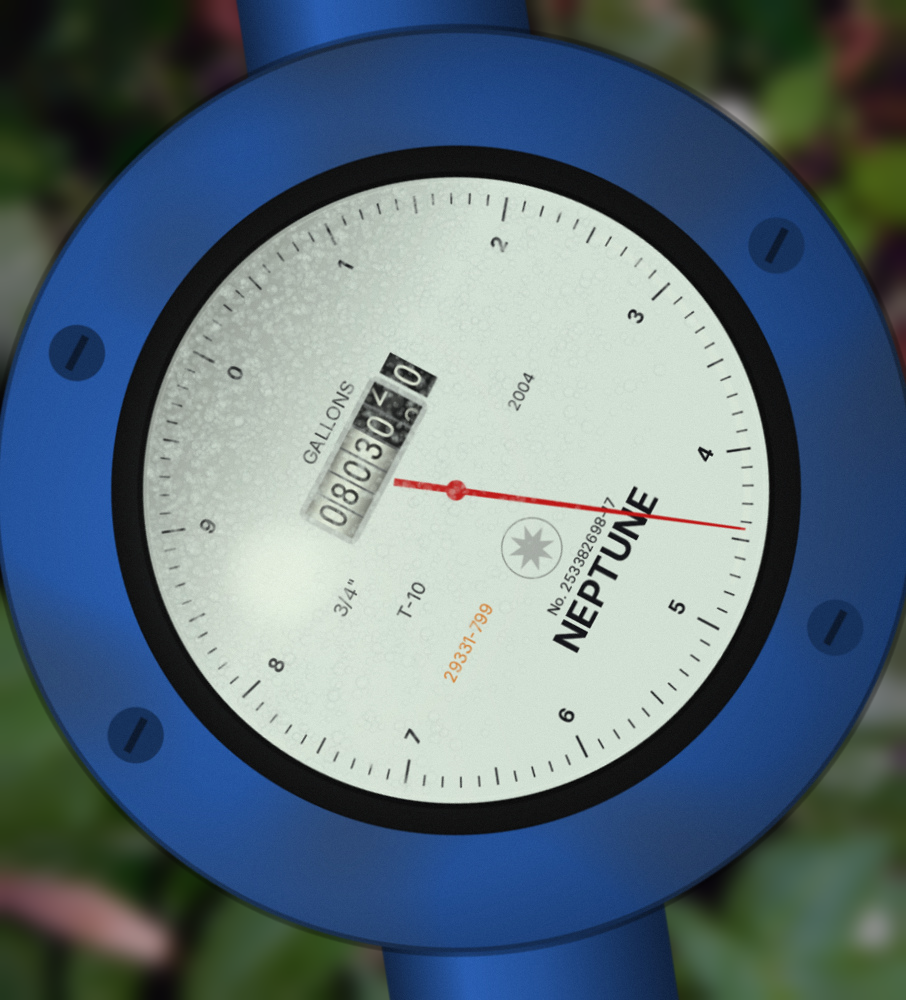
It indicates 803024.4 gal
